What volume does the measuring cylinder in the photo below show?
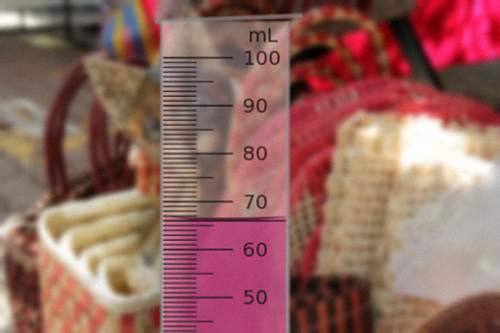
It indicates 66 mL
